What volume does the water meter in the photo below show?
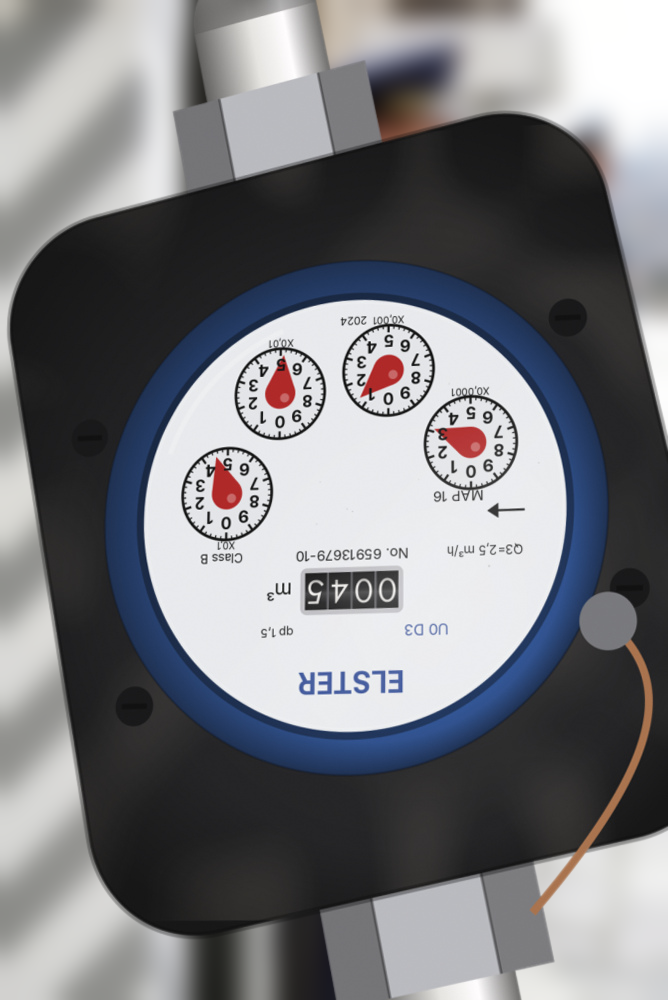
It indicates 45.4513 m³
